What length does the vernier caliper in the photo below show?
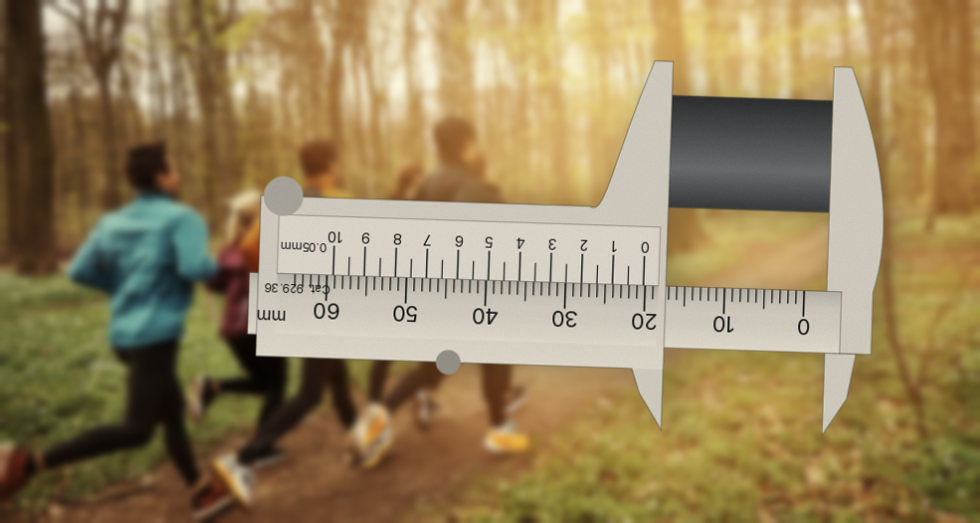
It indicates 20.2 mm
